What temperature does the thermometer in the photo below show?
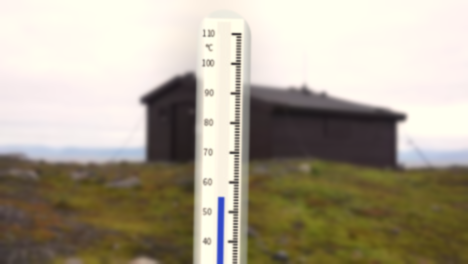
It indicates 55 °C
